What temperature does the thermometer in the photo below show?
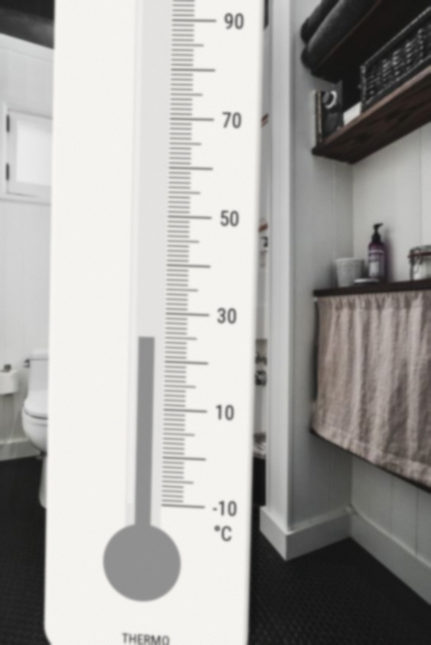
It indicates 25 °C
